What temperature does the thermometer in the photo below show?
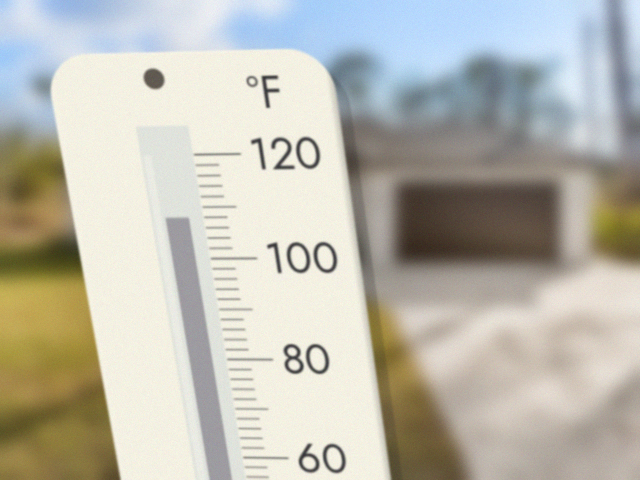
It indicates 108 °F
